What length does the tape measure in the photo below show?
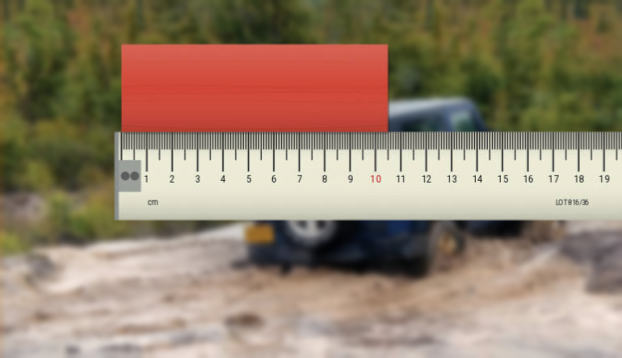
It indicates 10.5 cm
